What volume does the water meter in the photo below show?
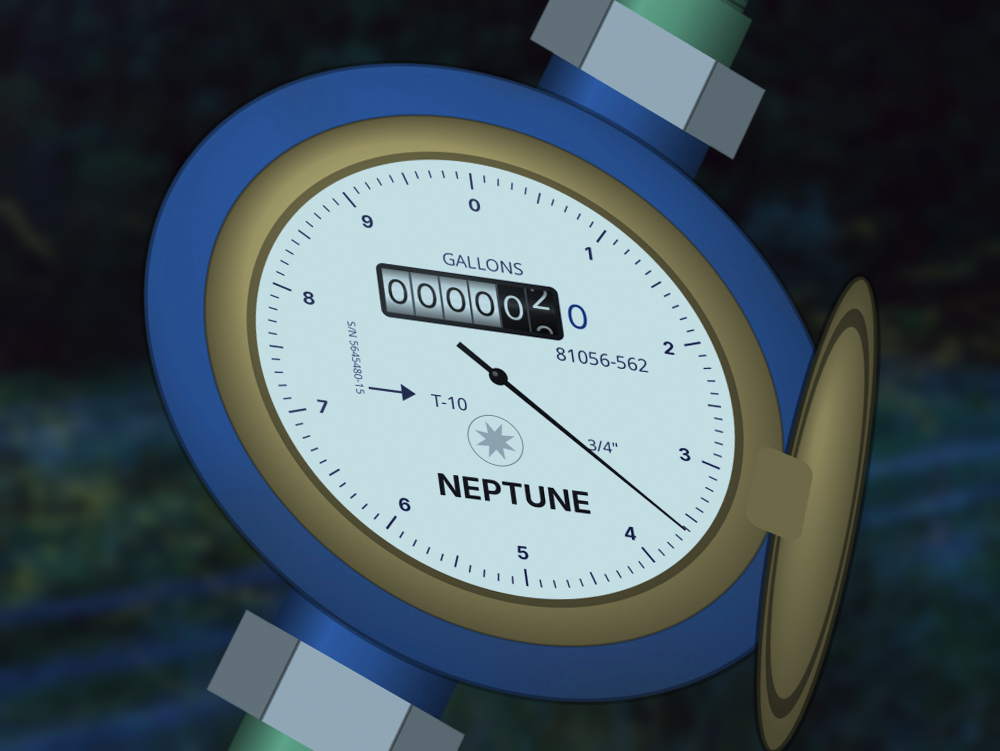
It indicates 23.6 gal
